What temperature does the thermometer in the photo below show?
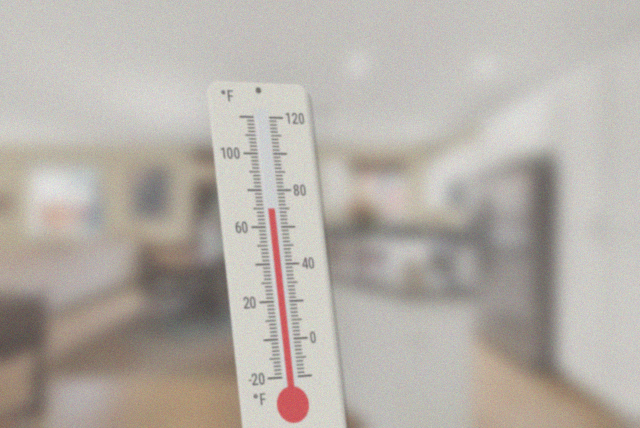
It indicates 70 °F
